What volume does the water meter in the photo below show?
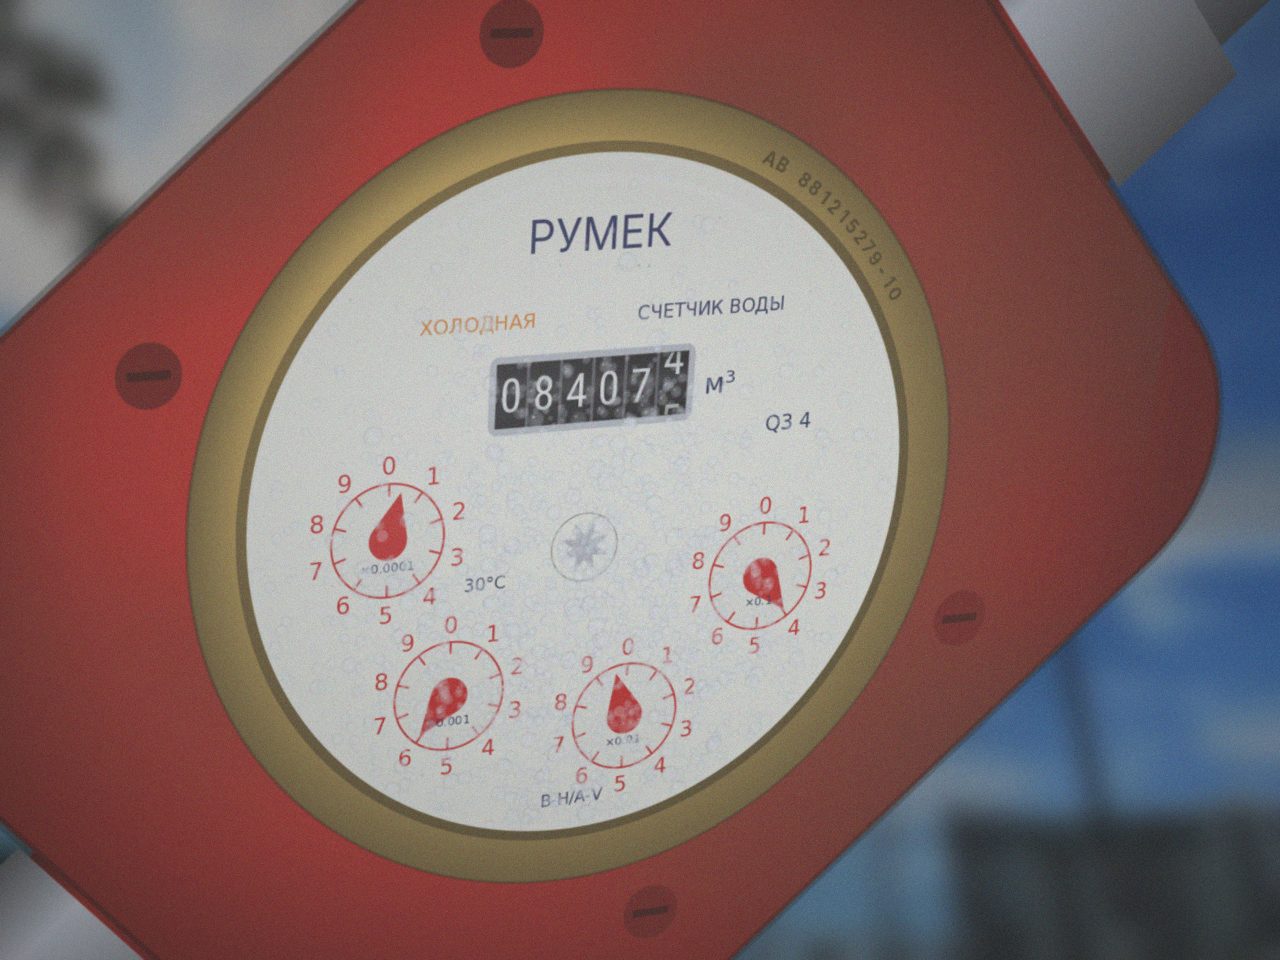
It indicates 84074.3960 m³
